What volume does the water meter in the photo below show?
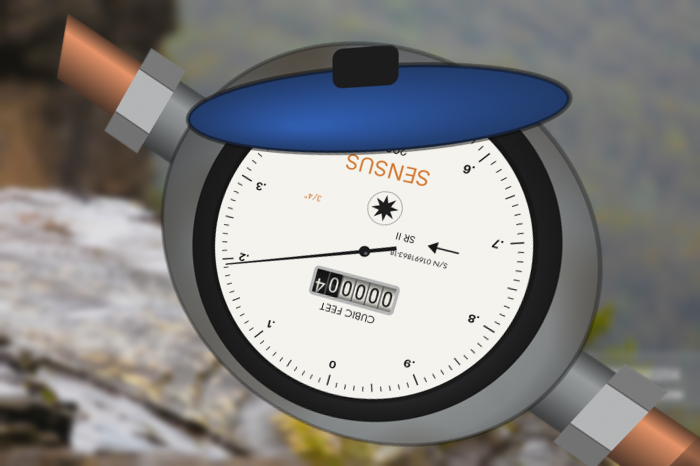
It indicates 4.19 ft³
